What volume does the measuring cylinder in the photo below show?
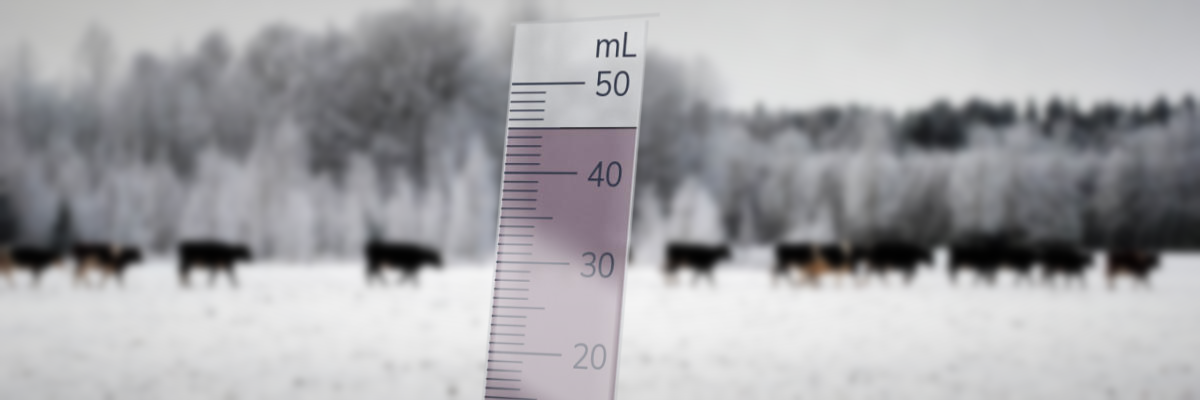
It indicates 45 mL
